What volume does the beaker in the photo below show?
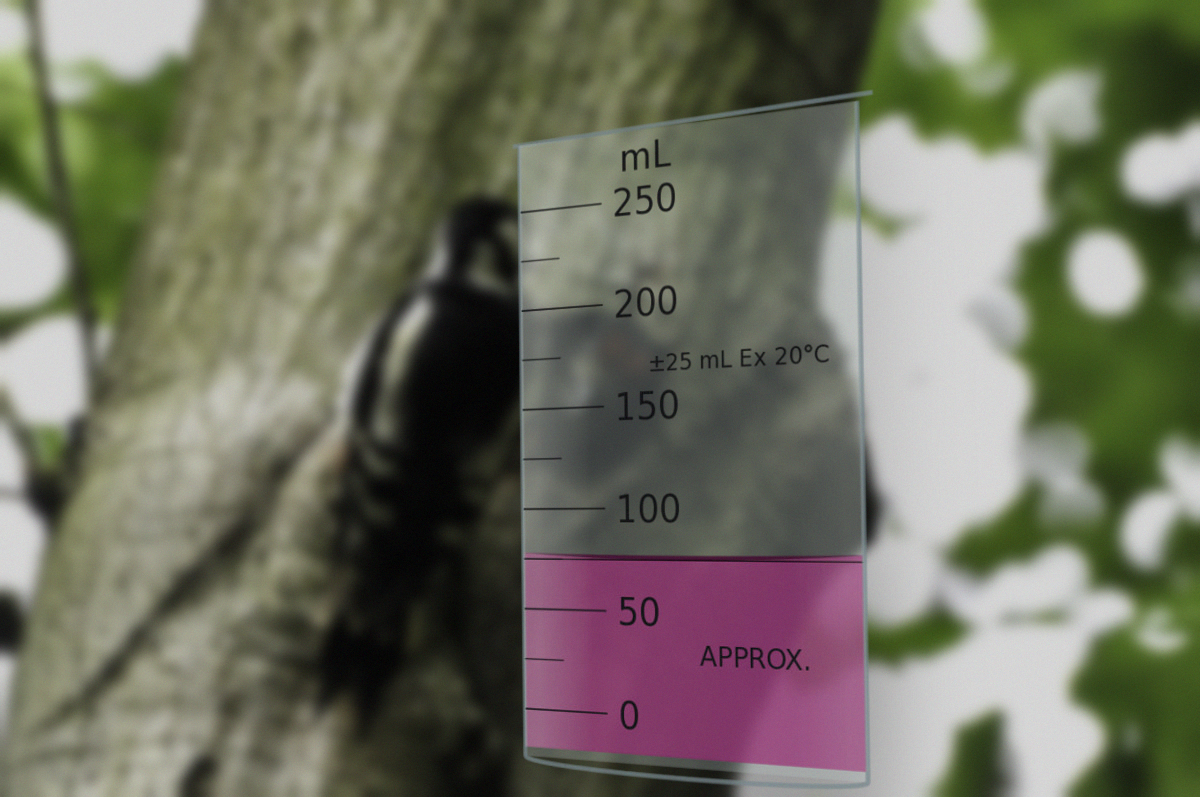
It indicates 75 mL
